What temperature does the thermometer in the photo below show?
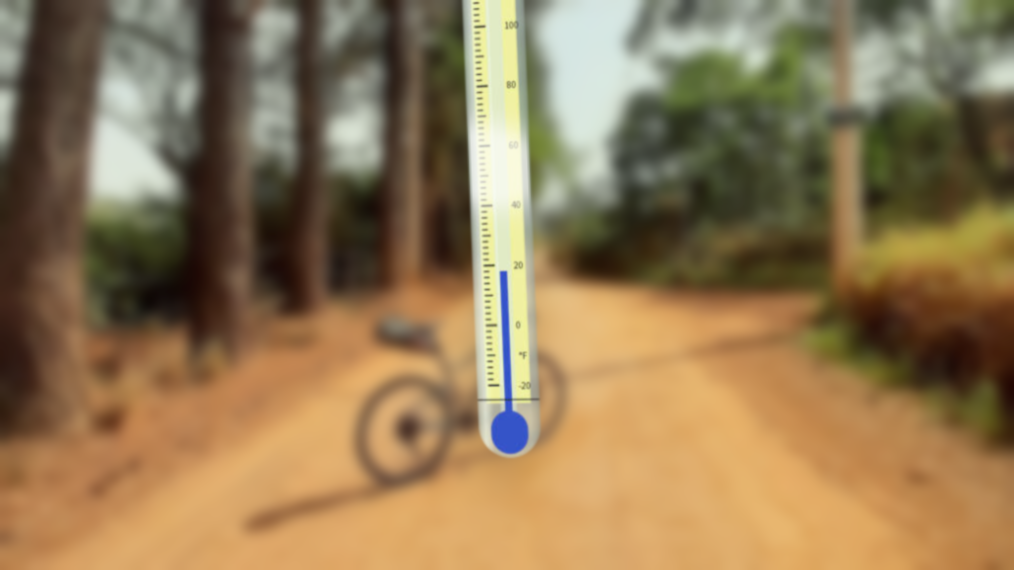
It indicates 18 °F
